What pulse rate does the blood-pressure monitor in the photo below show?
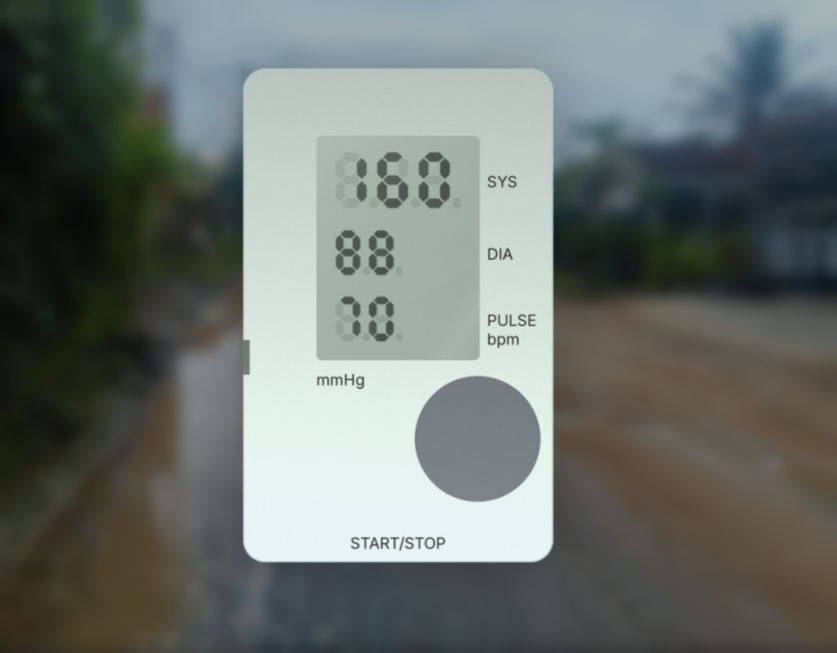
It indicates 70 bpm
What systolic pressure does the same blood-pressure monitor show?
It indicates 160 mmHg
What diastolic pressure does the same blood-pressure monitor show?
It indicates 88 mmHg
